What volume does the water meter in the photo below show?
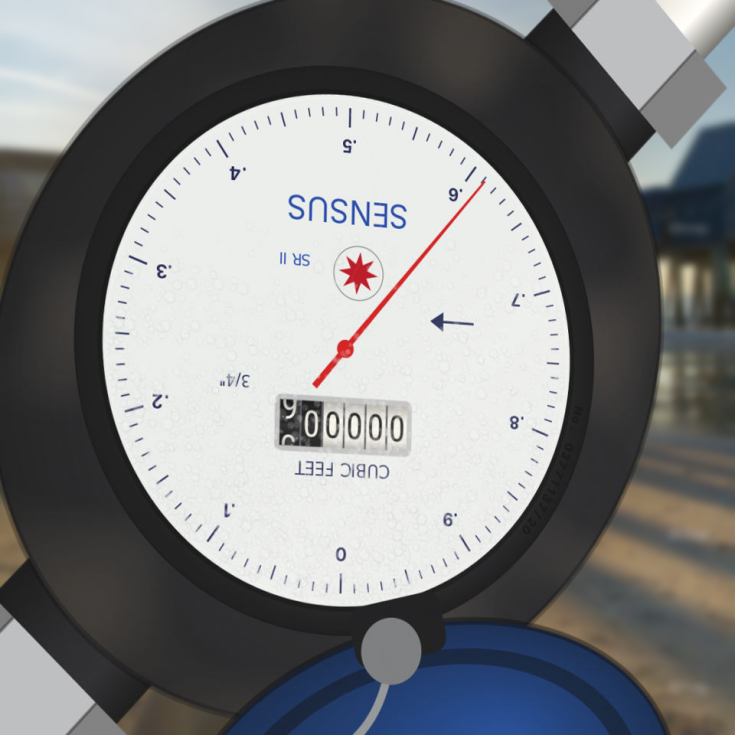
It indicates 5.61 ft³
